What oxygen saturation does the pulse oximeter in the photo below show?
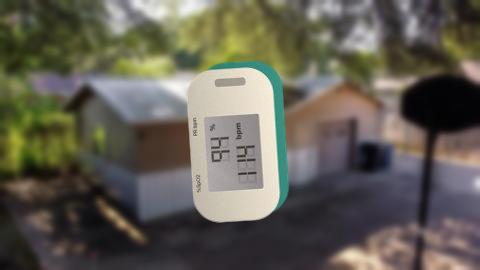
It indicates 94 %
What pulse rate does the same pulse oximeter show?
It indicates 114 bpm
